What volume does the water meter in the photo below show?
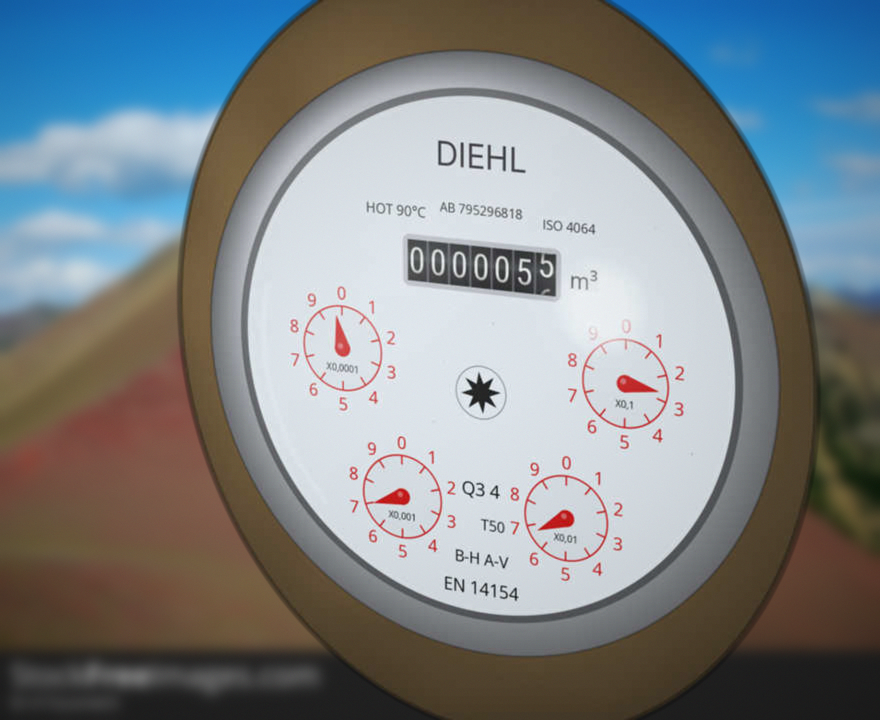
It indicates 55.2669 m³
